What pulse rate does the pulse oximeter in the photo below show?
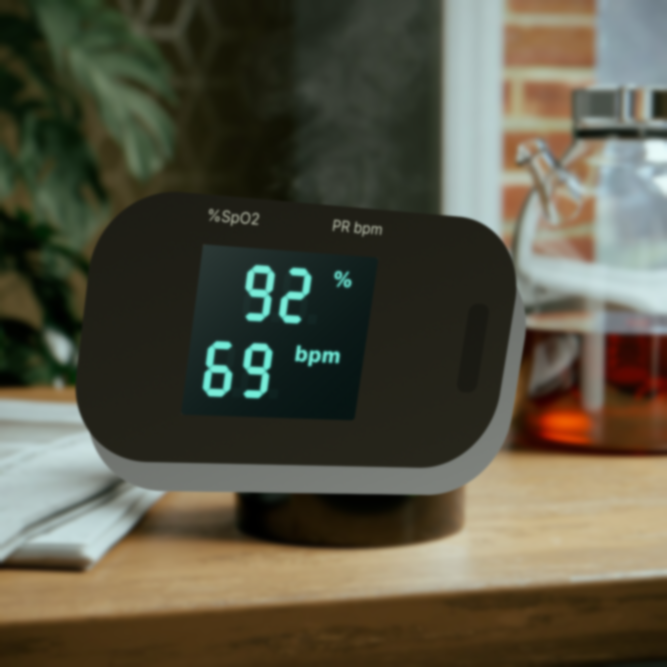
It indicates 69 bpm
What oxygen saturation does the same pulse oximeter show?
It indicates 92 %
